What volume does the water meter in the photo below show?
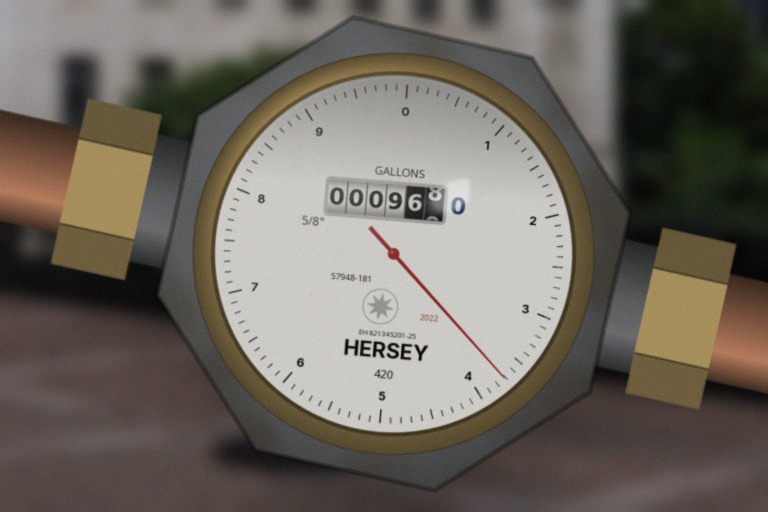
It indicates 9683.7 gal
